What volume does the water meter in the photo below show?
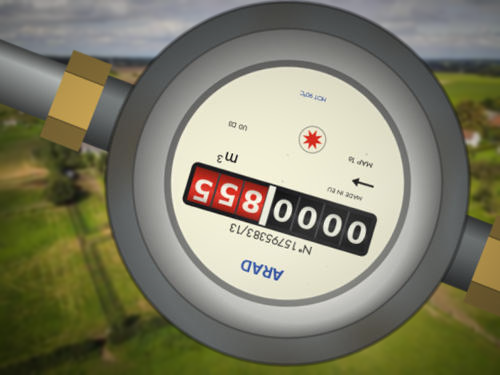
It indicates 0.855 m³
